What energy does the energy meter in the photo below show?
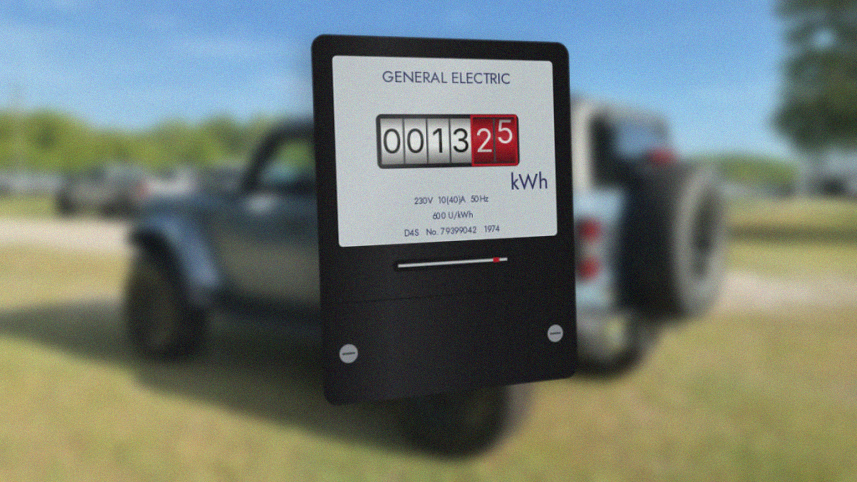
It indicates 13.25 kWh
